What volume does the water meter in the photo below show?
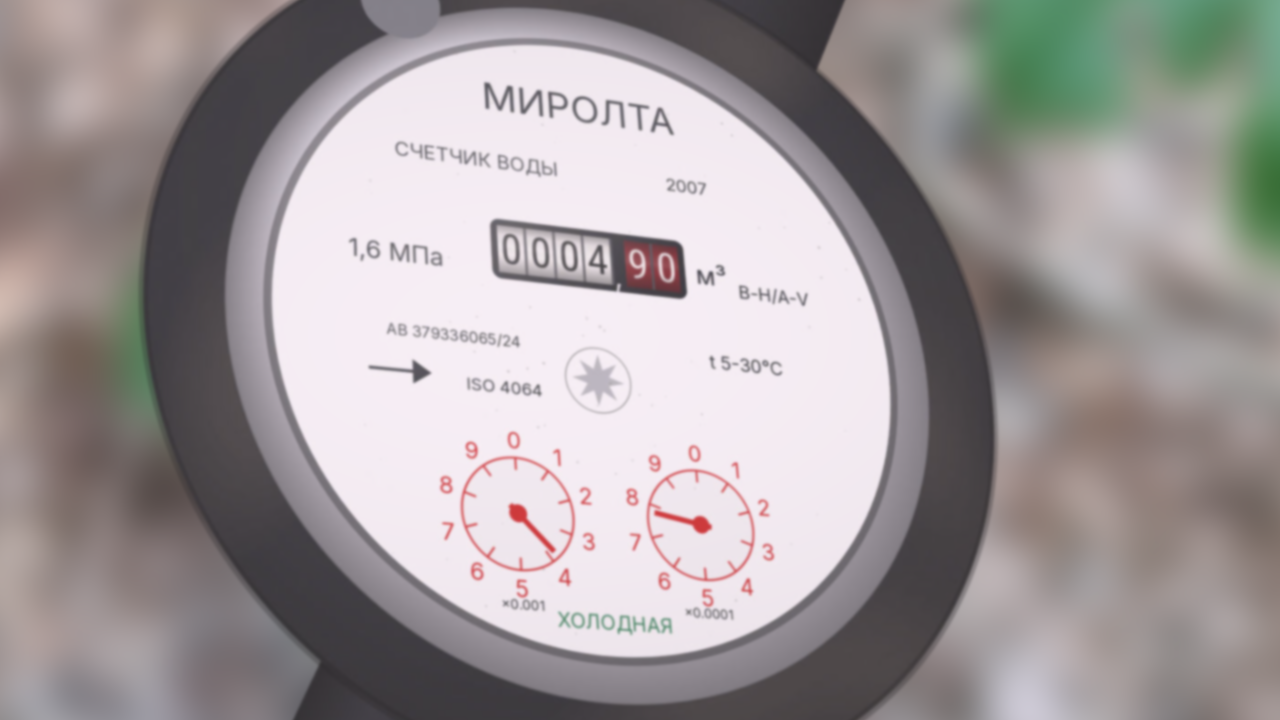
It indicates 4.9037 m³
